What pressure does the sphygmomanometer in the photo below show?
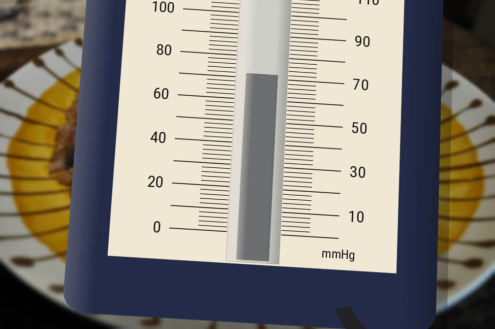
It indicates 72 mmHg
